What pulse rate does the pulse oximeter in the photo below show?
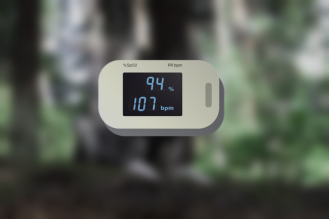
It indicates 107 bpm
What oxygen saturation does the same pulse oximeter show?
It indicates 94 %
